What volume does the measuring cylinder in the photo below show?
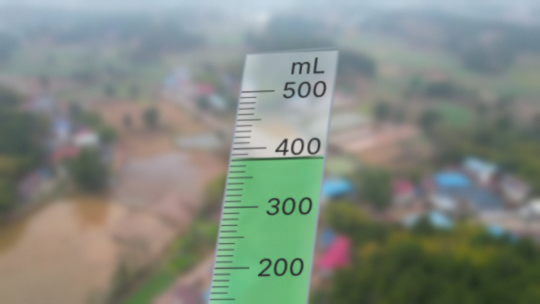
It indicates 380 mL
